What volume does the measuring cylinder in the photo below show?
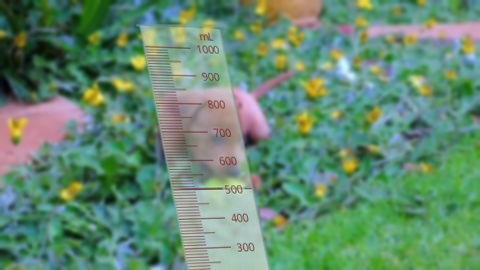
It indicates 500 mL
